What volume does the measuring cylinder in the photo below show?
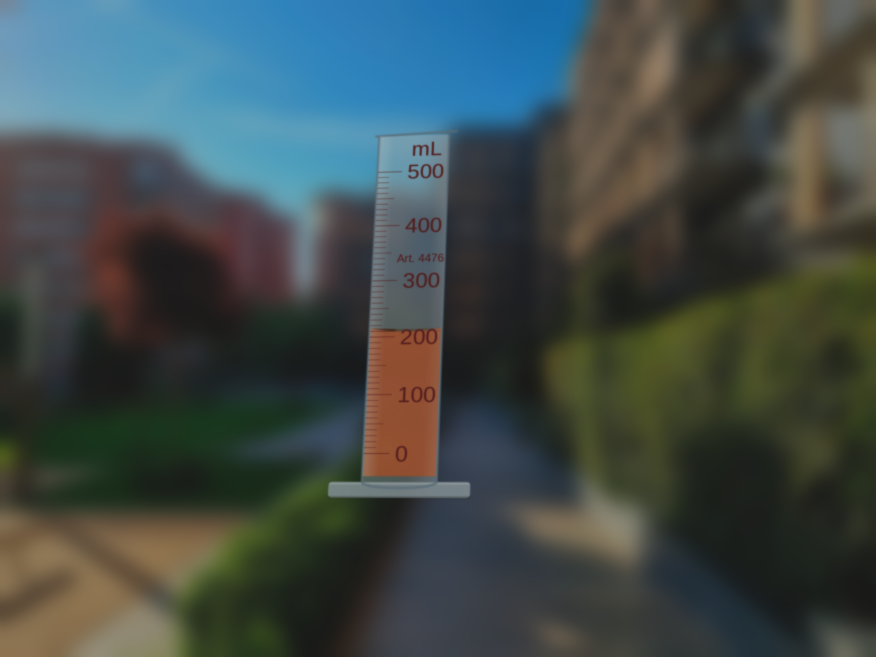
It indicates 210 mL
